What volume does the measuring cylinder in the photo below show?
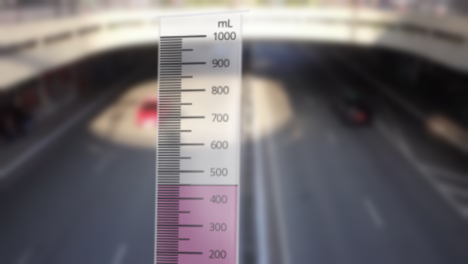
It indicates 450 mL
